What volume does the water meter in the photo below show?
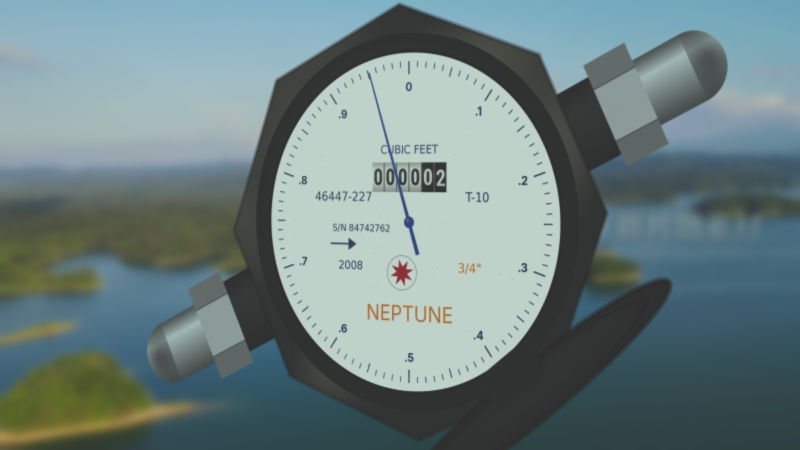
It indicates 1.95 ft³
